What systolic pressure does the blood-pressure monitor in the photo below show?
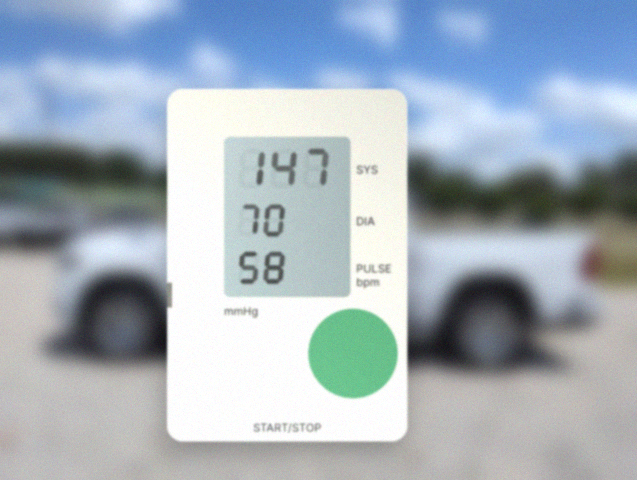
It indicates 147 mmHg
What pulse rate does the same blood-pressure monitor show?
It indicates 58 bpm
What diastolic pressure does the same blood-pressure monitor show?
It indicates 70 mmHg
